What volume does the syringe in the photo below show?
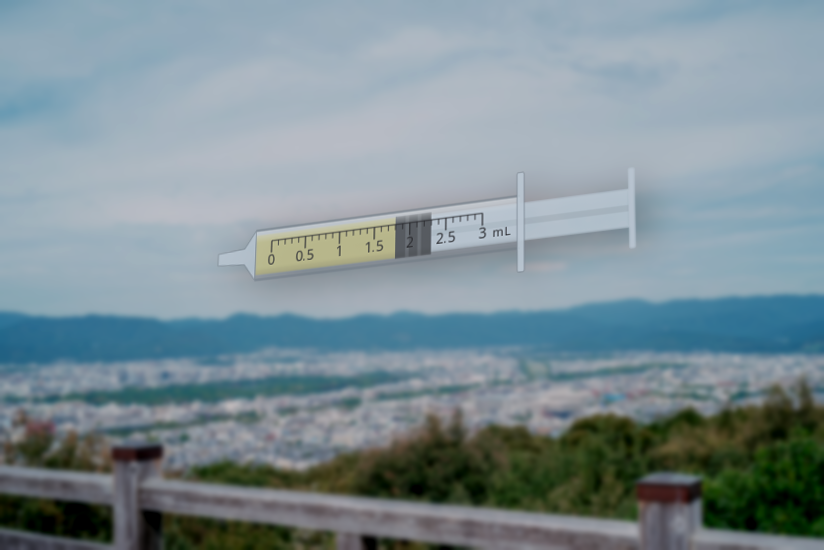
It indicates 1.8 mL
